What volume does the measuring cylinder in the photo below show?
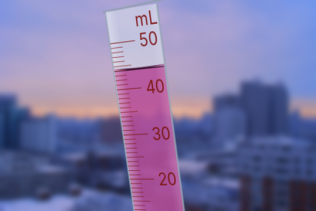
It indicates 44 mL
